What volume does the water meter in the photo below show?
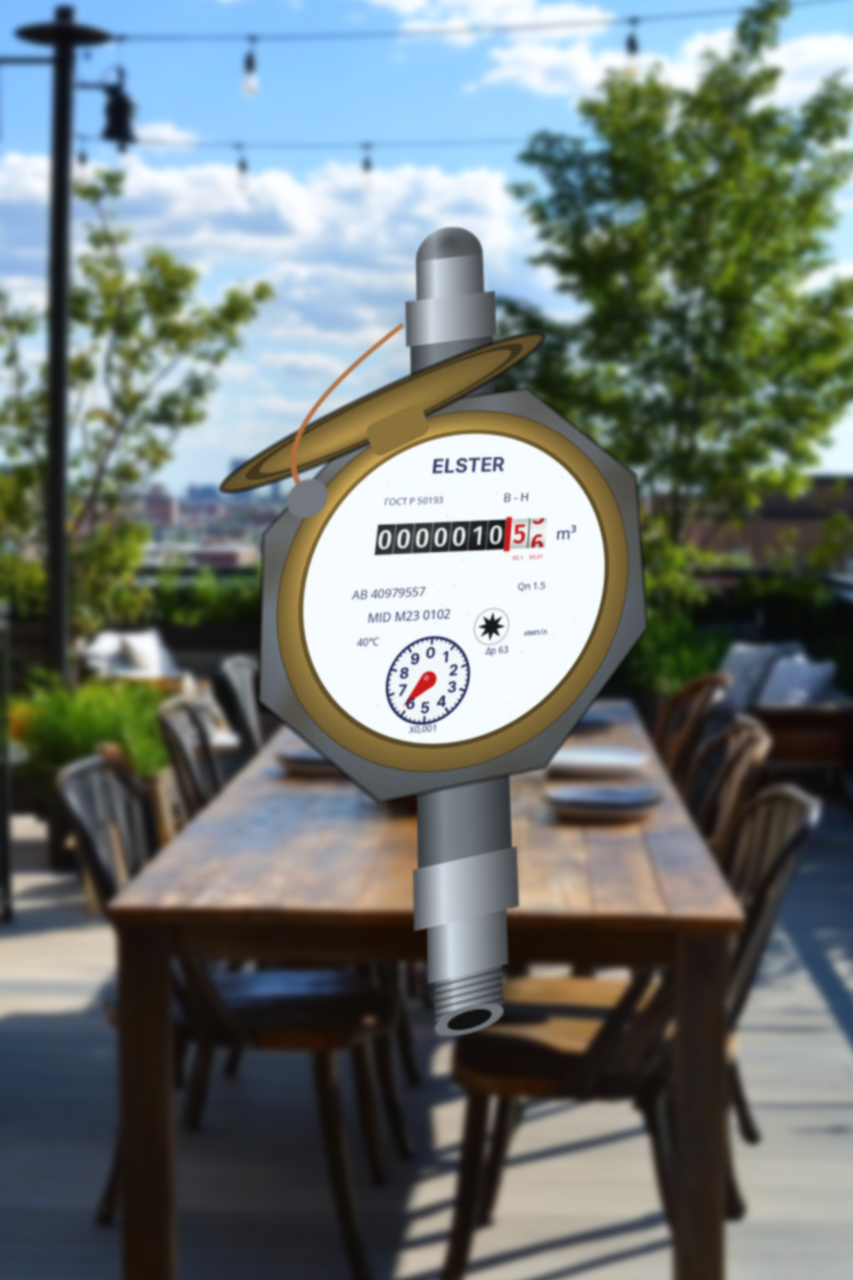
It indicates 10.556 m³
